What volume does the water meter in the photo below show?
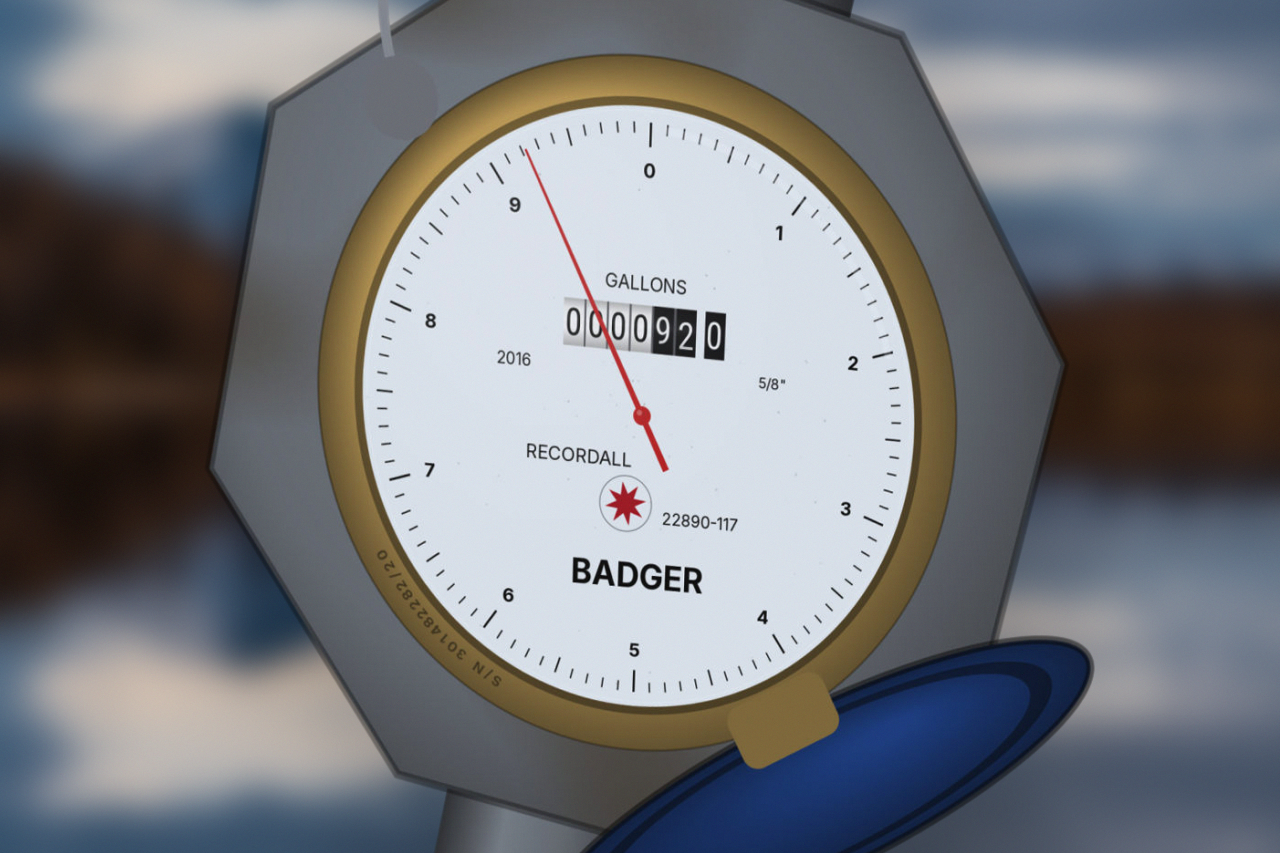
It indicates 919.2 gal
